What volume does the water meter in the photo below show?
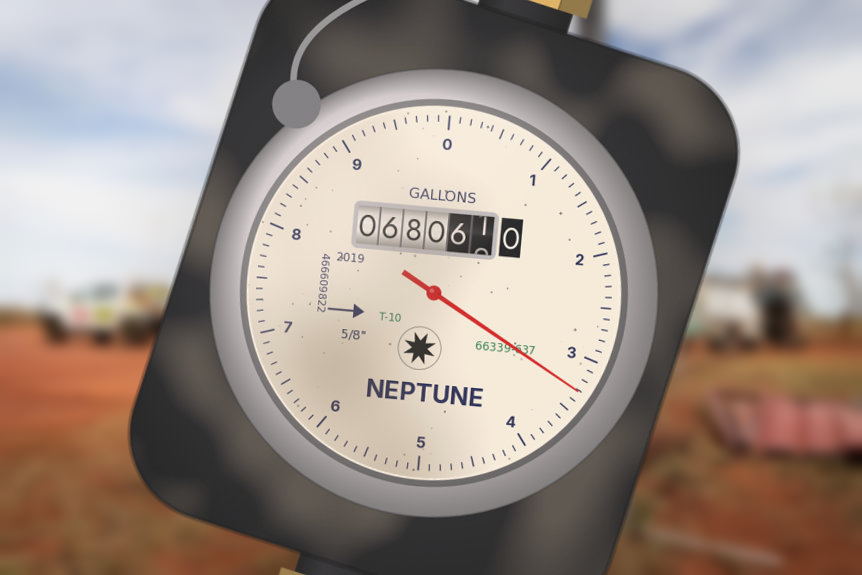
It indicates 680613.3 gal
